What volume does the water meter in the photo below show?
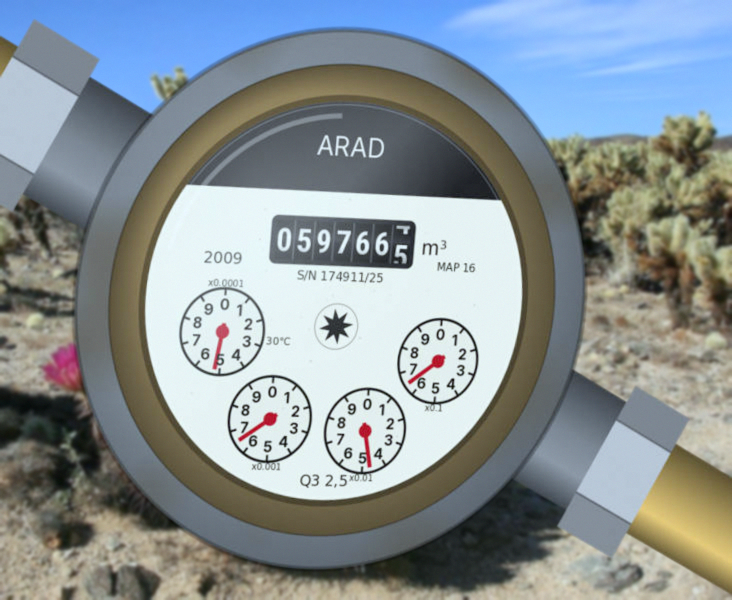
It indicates 597664.6465 m³
